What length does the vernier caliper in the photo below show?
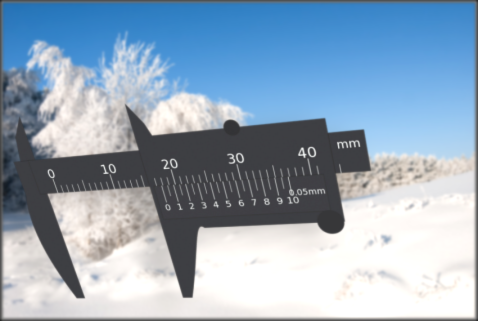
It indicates 17.8 mm
